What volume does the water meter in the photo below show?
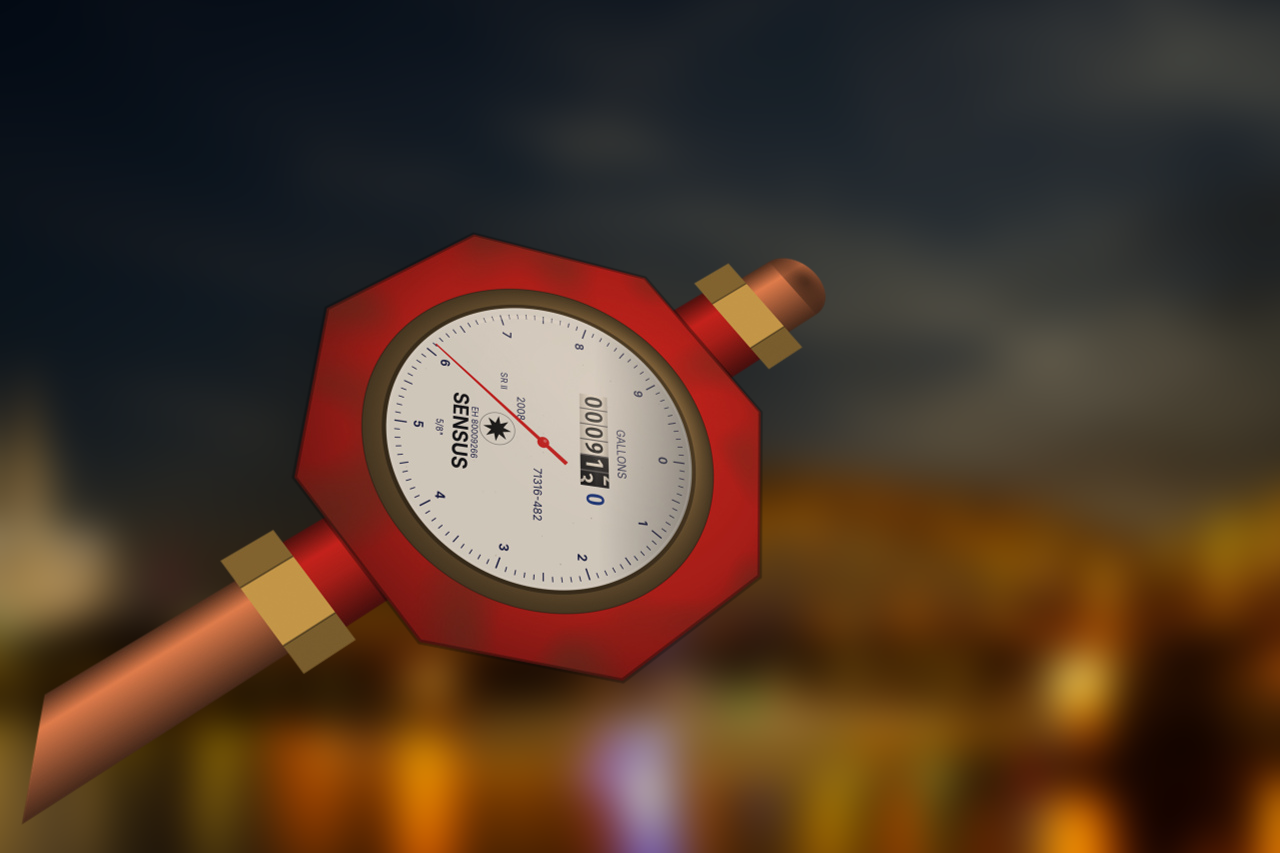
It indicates 9126.1 gal
